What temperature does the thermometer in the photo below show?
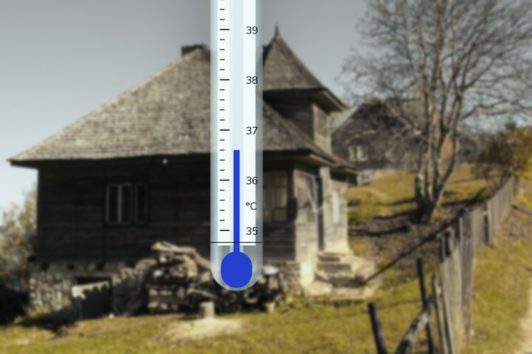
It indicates 36.6 °C
